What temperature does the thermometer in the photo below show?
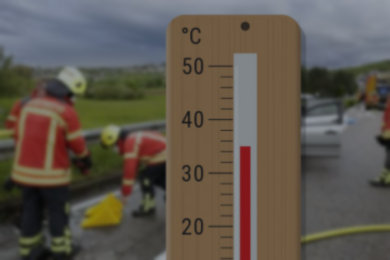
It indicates 35 °C
